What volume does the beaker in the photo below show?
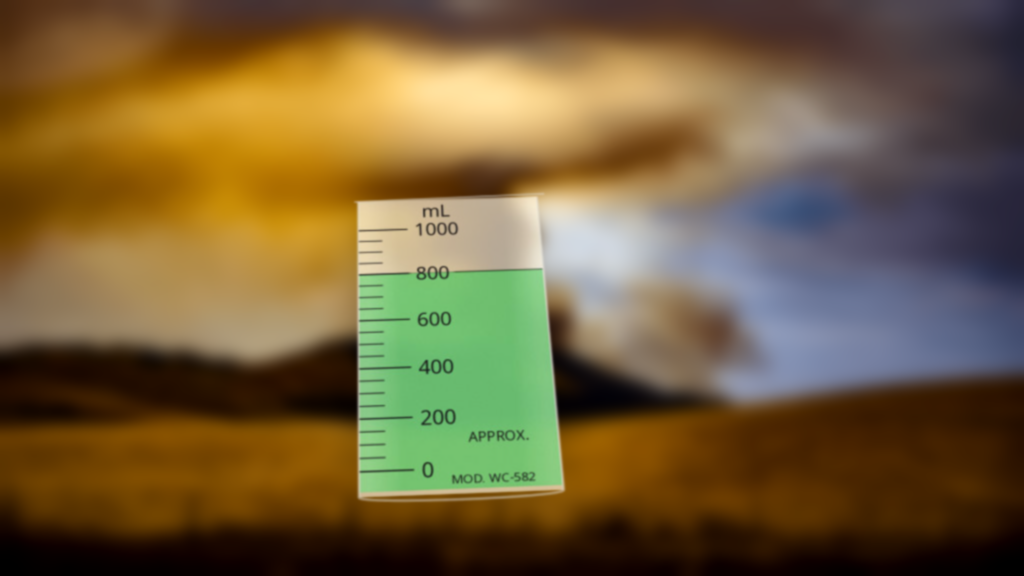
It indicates 800 mL
